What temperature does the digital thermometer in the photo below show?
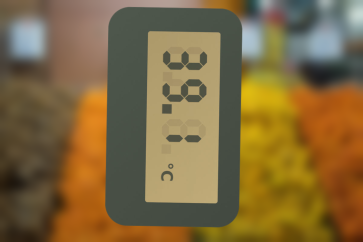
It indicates 39.1 °C
